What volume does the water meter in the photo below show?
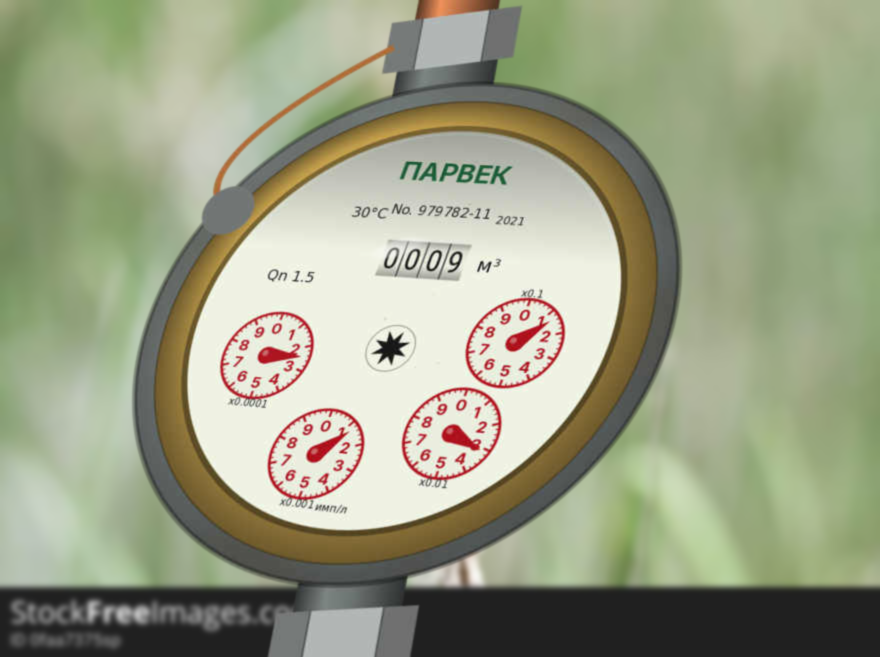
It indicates 9.1312 m³
